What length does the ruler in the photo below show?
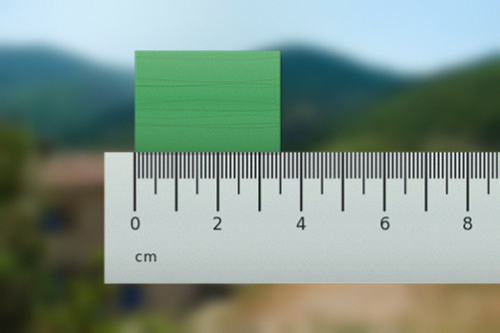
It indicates 3.5 cm
